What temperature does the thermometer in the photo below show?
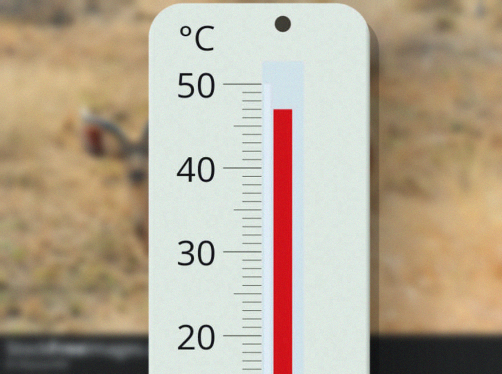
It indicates 47 °C
